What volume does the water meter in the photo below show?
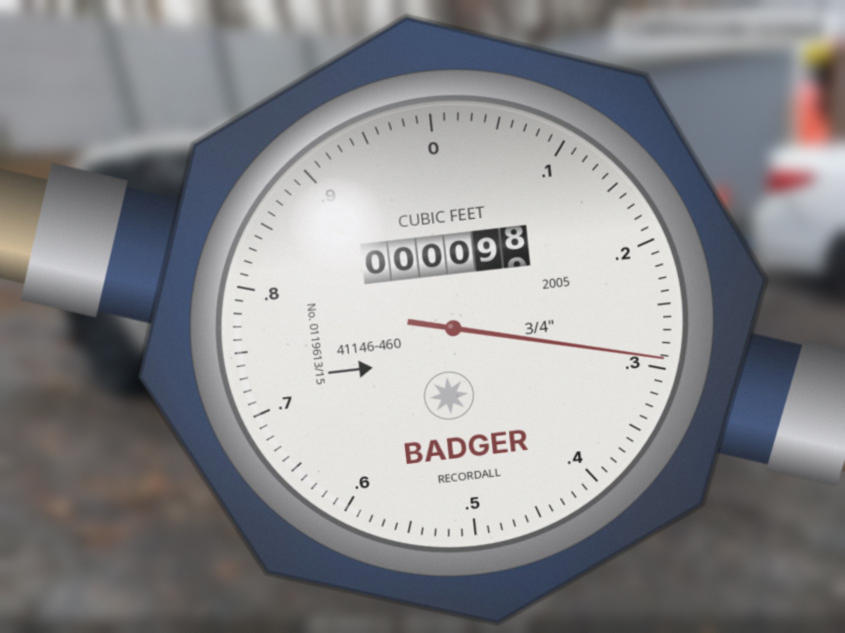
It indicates 98.29 ft³
